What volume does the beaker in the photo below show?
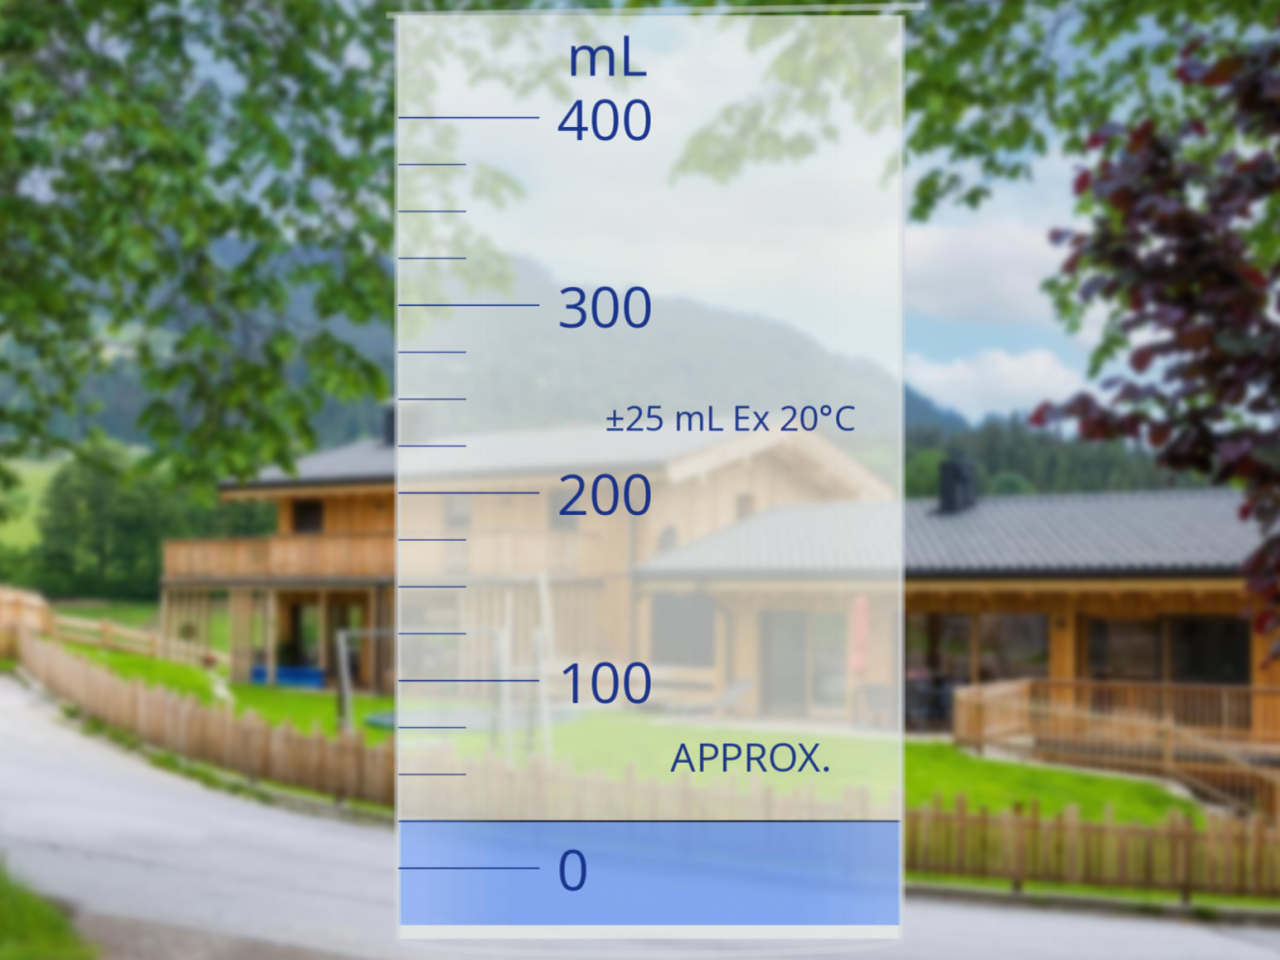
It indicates 25 mL
